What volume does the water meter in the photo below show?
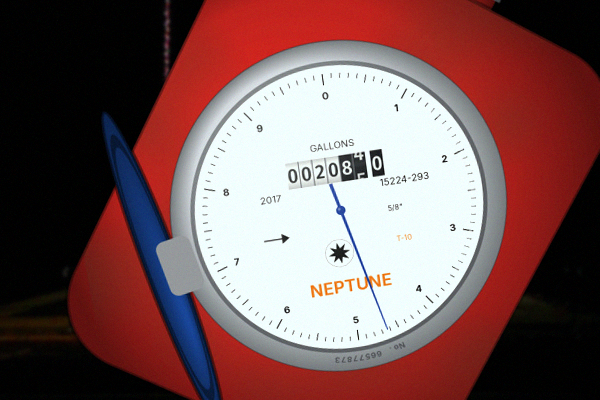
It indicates 20844.6 gal
